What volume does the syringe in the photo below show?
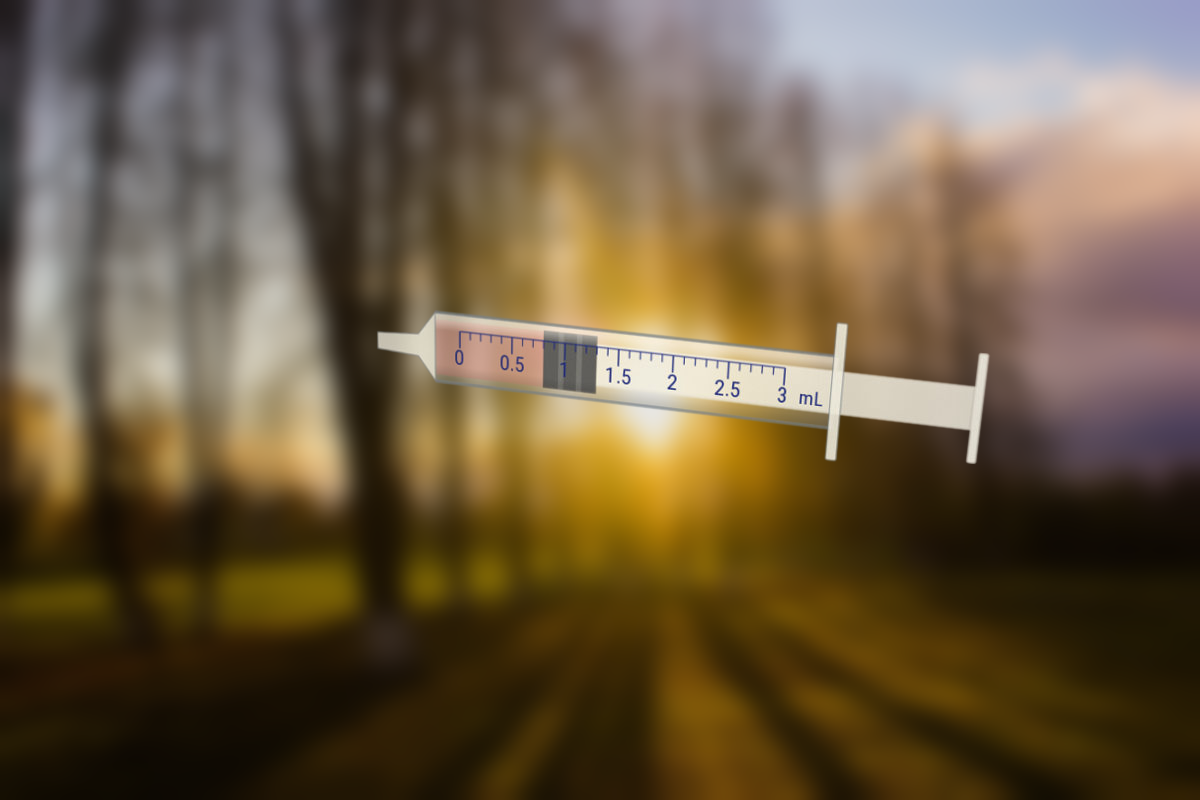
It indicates 0.8 mL
